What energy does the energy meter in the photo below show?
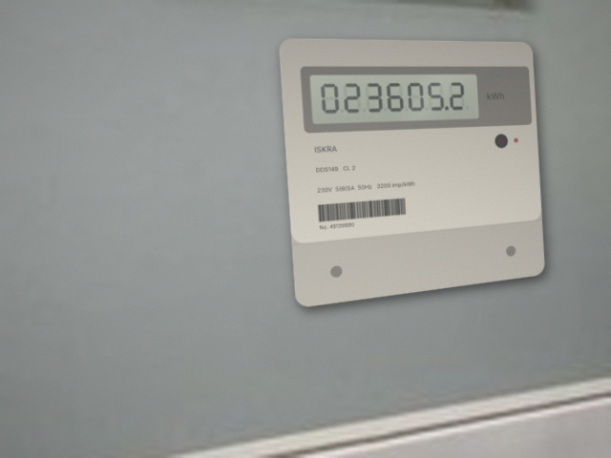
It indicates 23605.2 kWh
